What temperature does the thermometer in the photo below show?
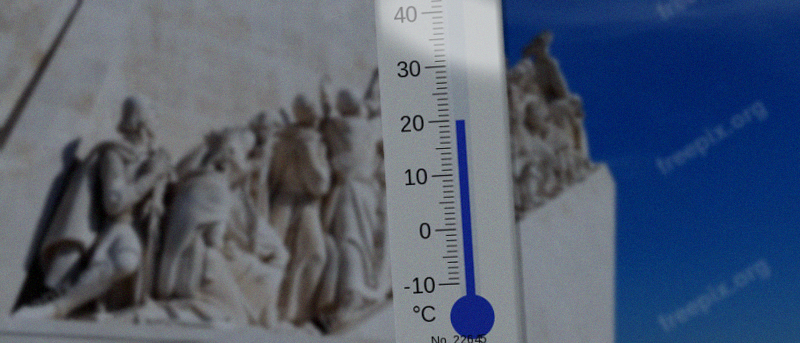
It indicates 20 °C
